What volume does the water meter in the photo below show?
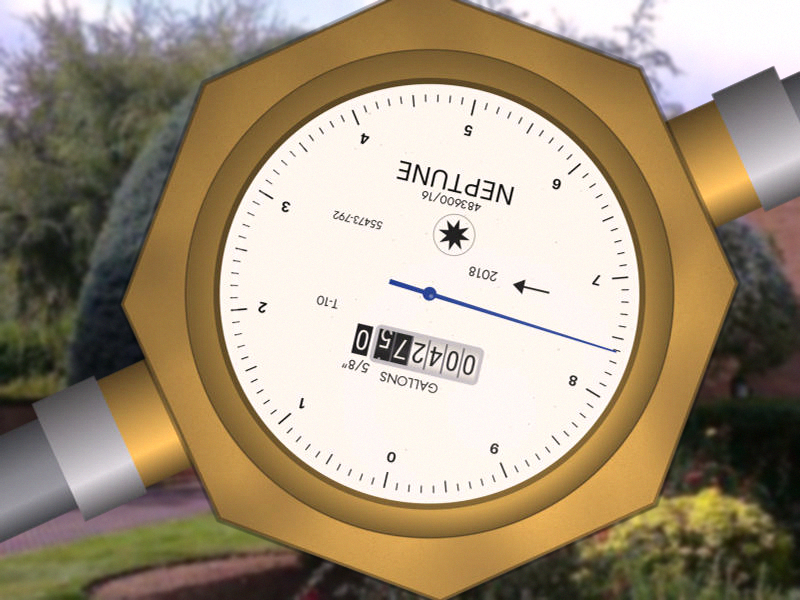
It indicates 42747.6 gal
